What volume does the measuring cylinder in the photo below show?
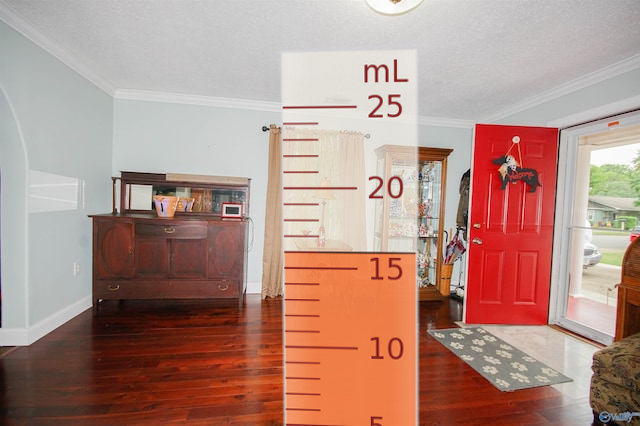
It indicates 16 mL
